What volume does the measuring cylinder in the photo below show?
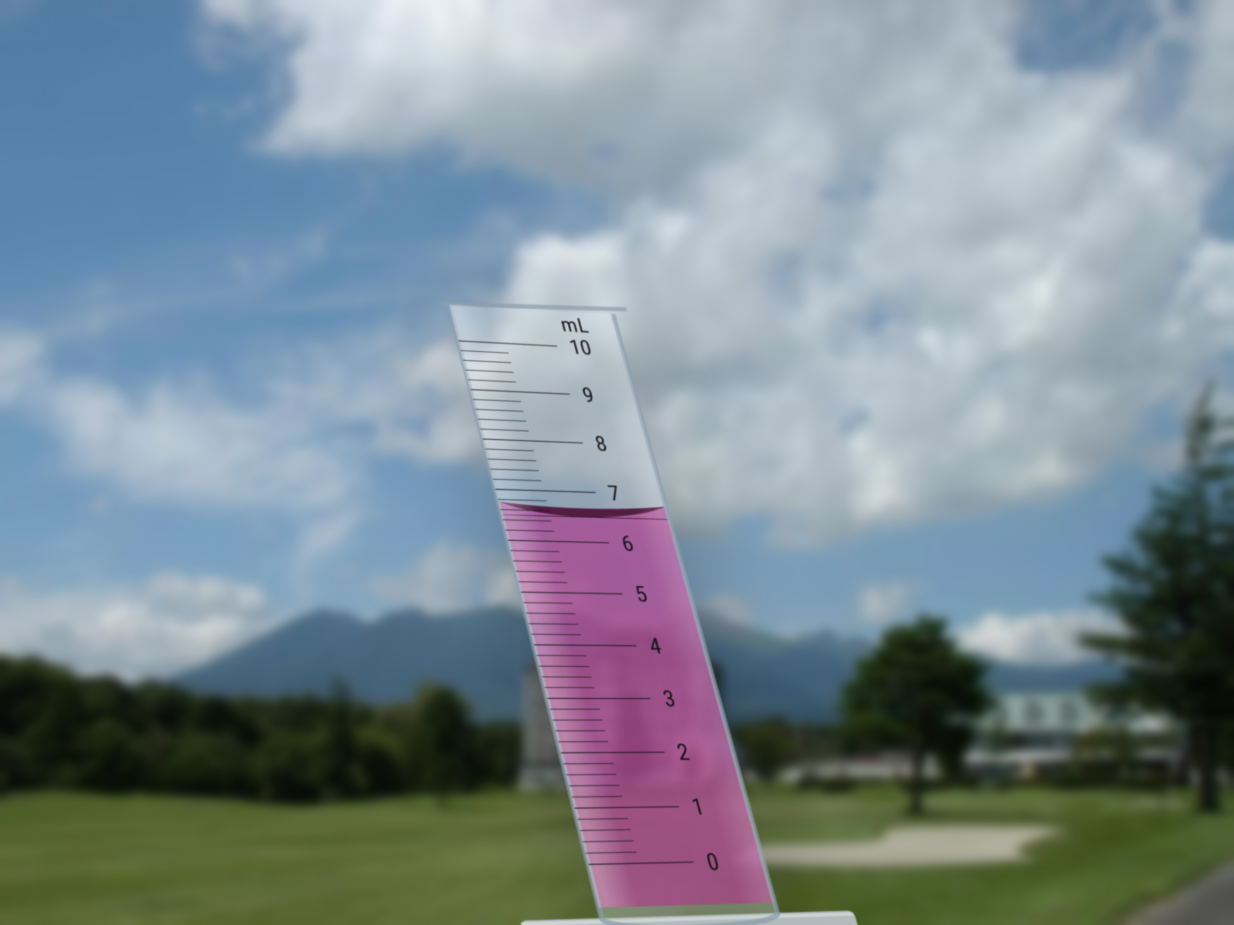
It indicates 6.5 mL
